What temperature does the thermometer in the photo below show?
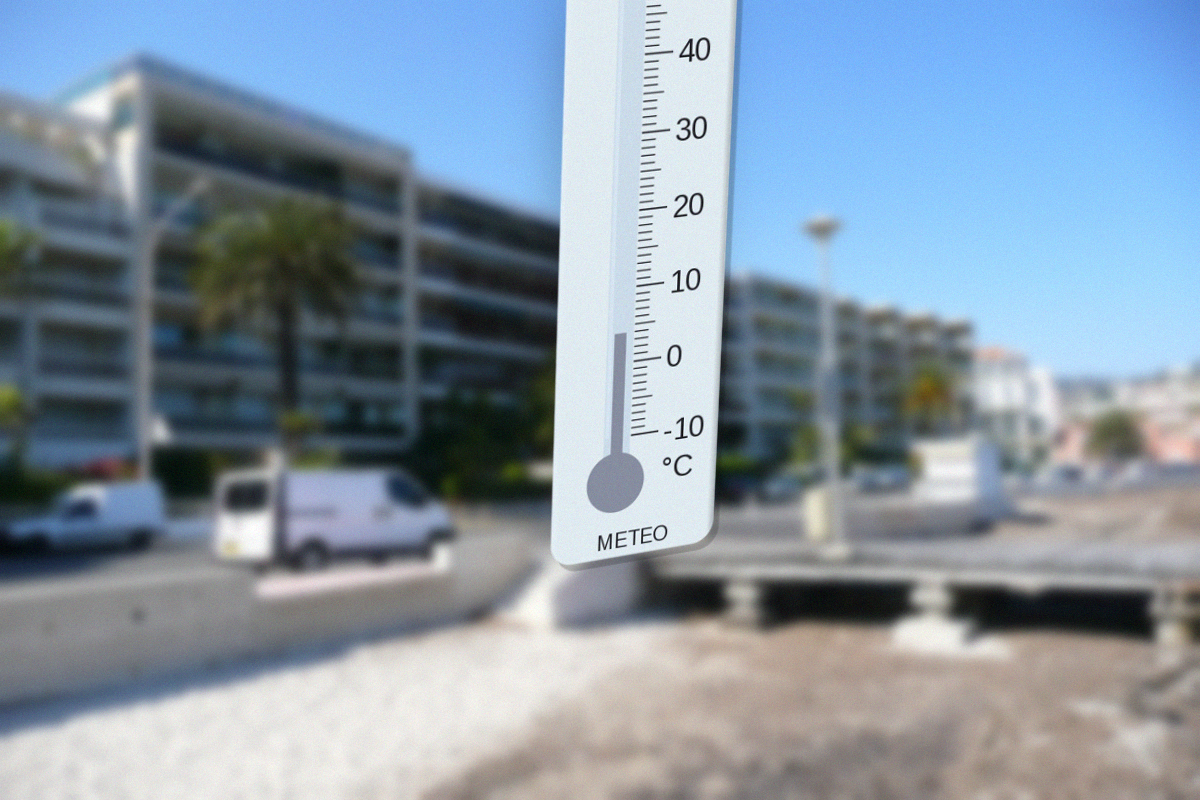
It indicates 4 °C
